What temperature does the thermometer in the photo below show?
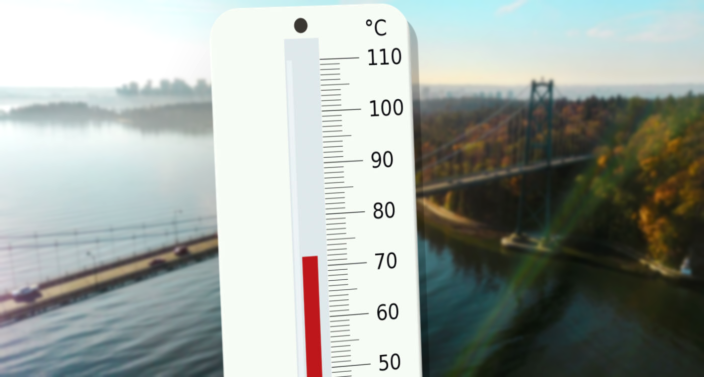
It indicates 72 °C
